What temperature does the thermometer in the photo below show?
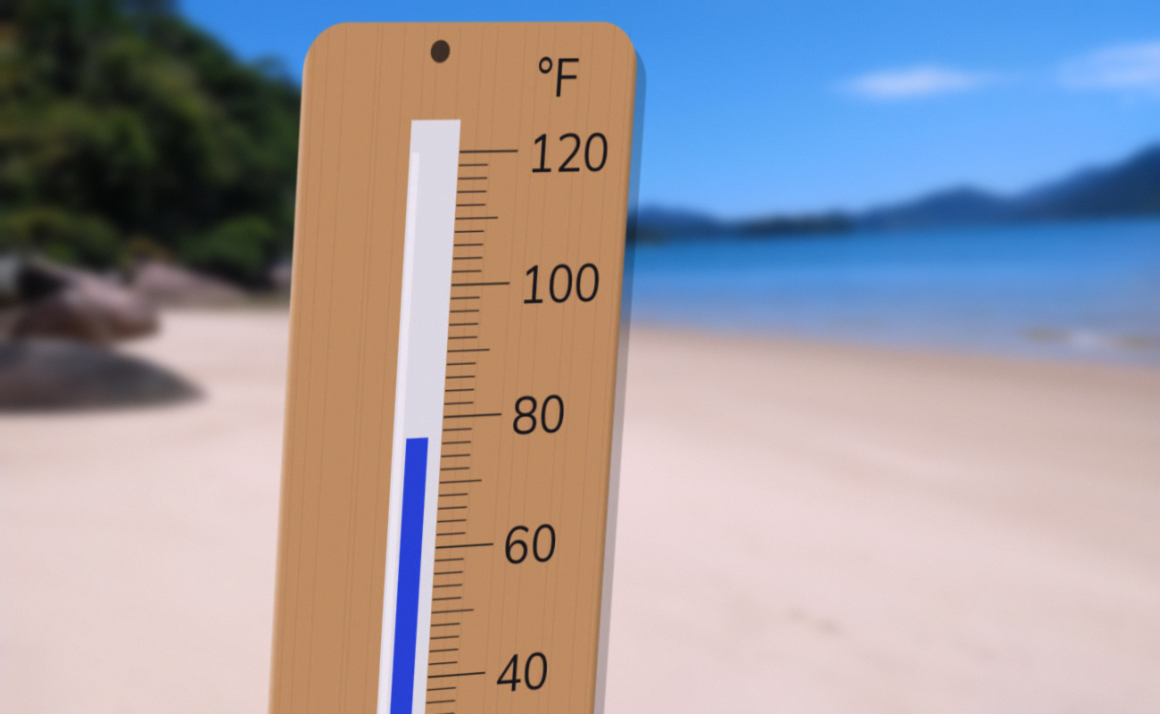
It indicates 77 °F
